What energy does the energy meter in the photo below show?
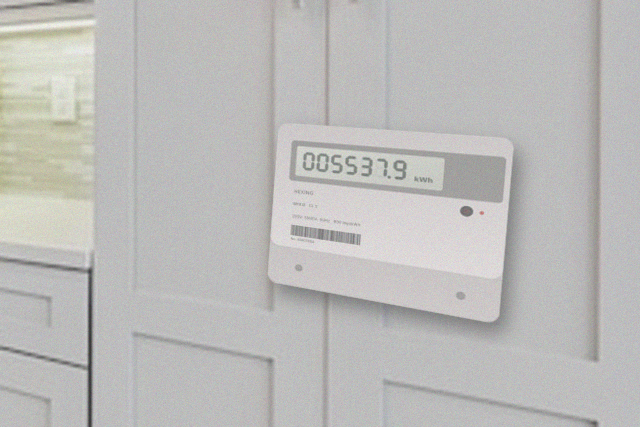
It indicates 5537.9 kWh
